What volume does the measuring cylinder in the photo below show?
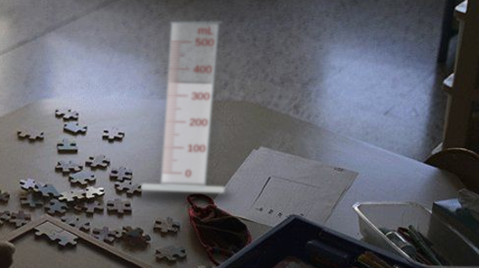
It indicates 350 mL
